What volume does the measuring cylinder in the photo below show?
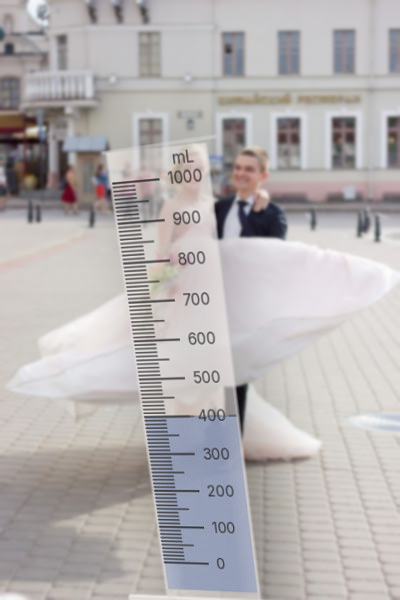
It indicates 400 mL
